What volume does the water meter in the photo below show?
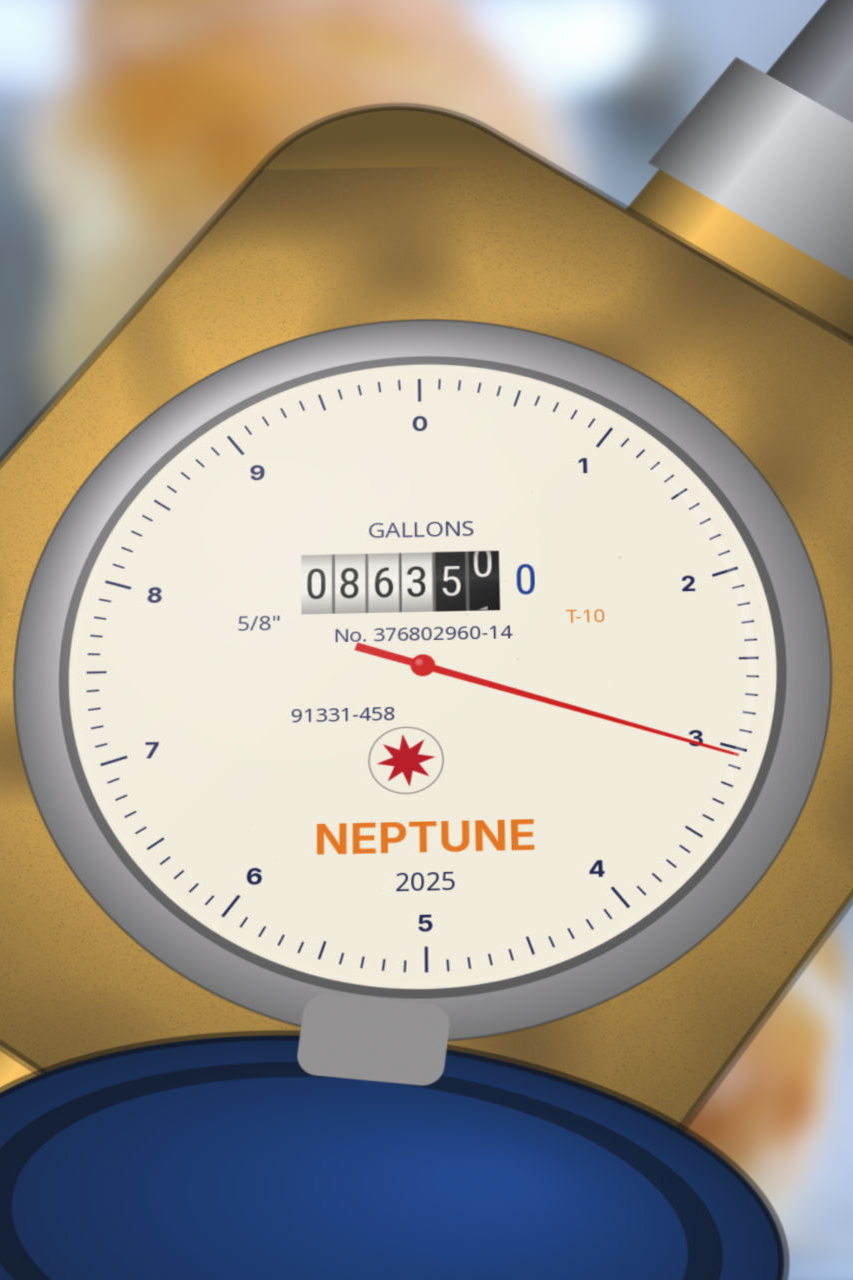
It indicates 863503.0 gal
